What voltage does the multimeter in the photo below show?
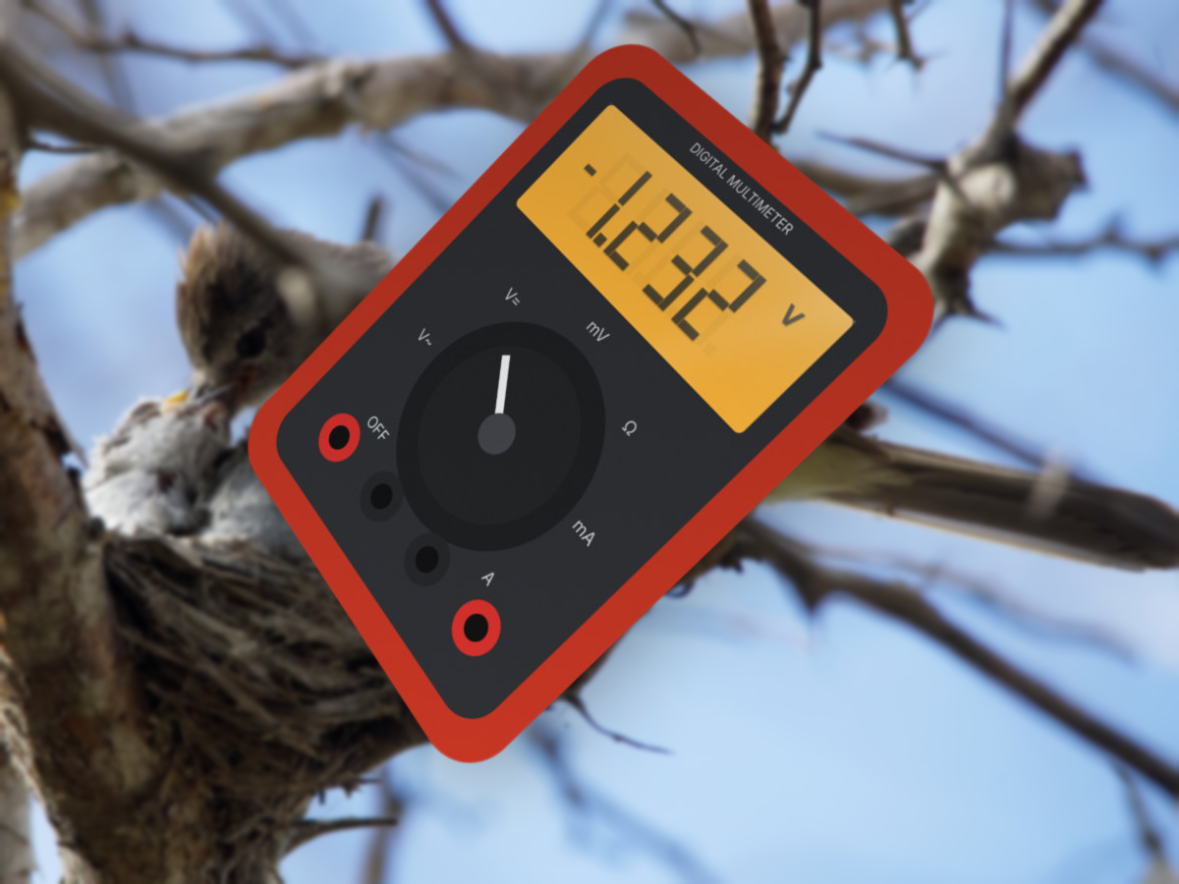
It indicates -1.232 V
